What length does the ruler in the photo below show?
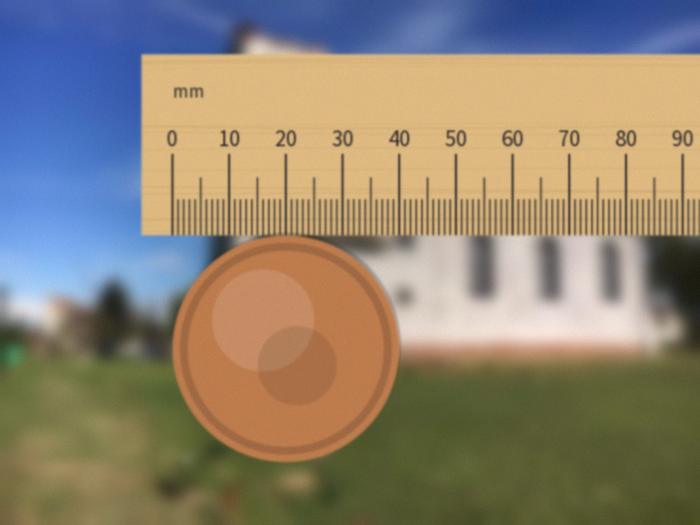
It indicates 40 mm
